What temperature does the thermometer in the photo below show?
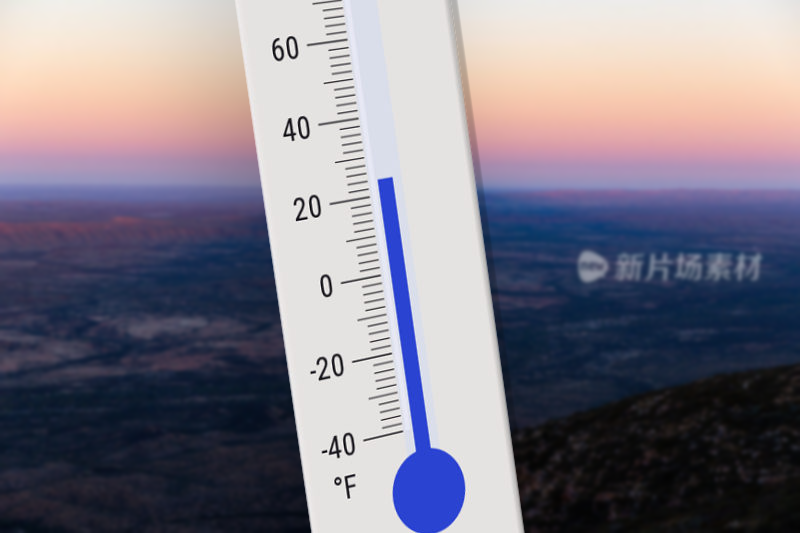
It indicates 24 °F
